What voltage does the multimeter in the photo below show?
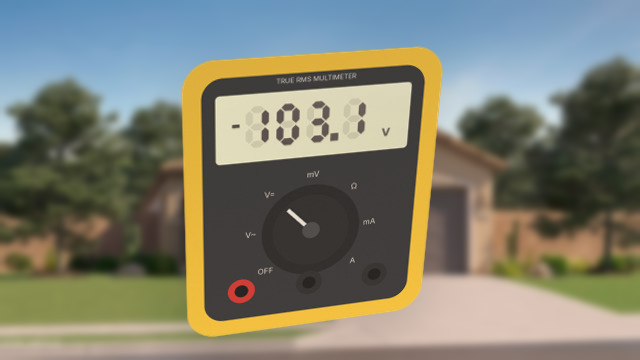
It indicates -103.1 V
